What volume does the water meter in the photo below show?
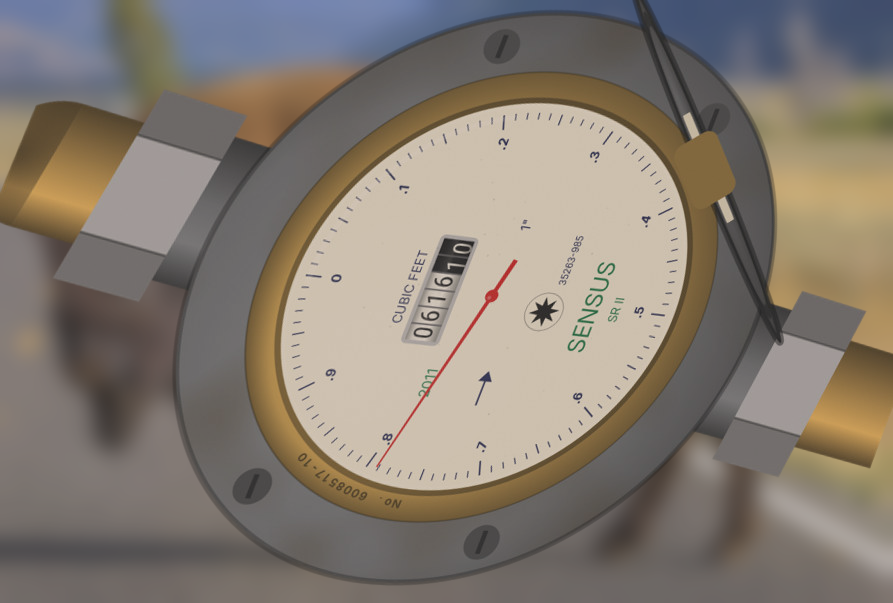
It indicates 61609.79 ft³
